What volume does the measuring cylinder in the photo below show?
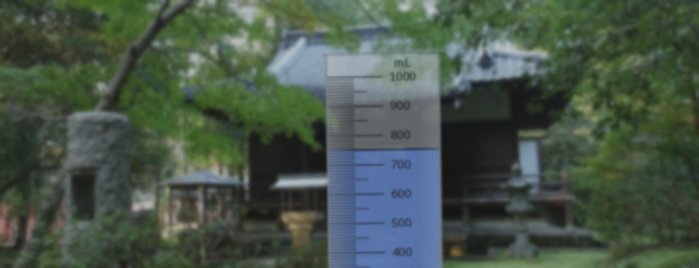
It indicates 750 mL
